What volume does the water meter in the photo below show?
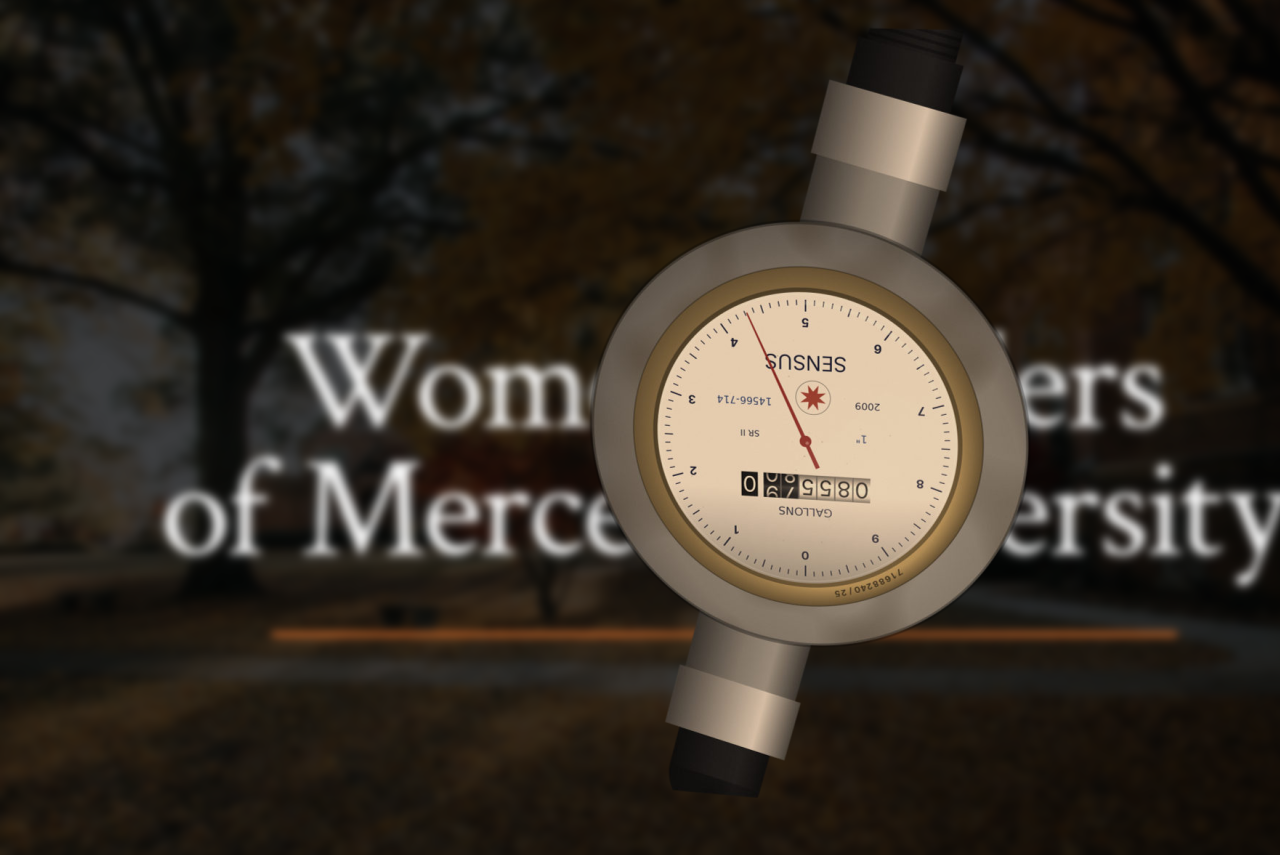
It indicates 855794.3 gal
